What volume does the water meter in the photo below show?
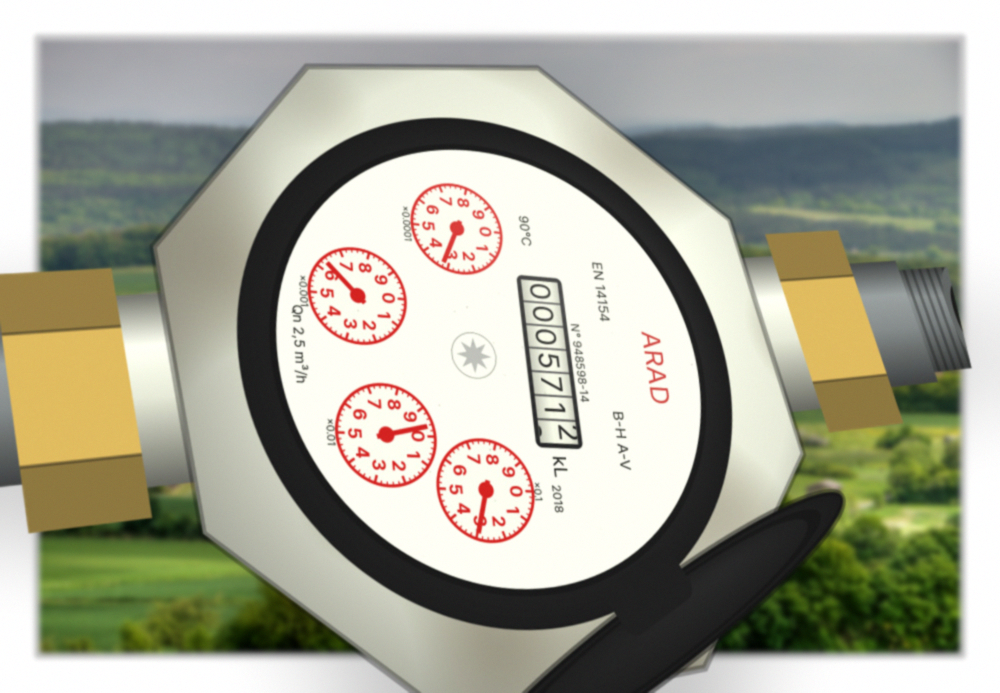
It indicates 5712.2963 kL
